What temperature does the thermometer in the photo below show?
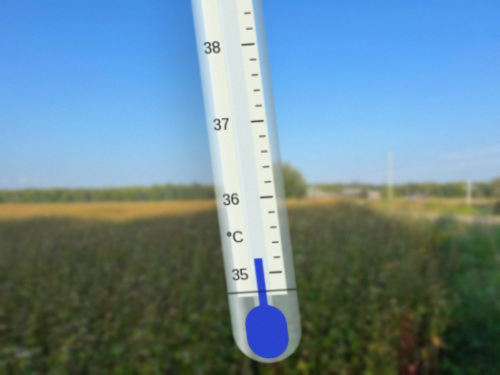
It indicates 35.2 °C
